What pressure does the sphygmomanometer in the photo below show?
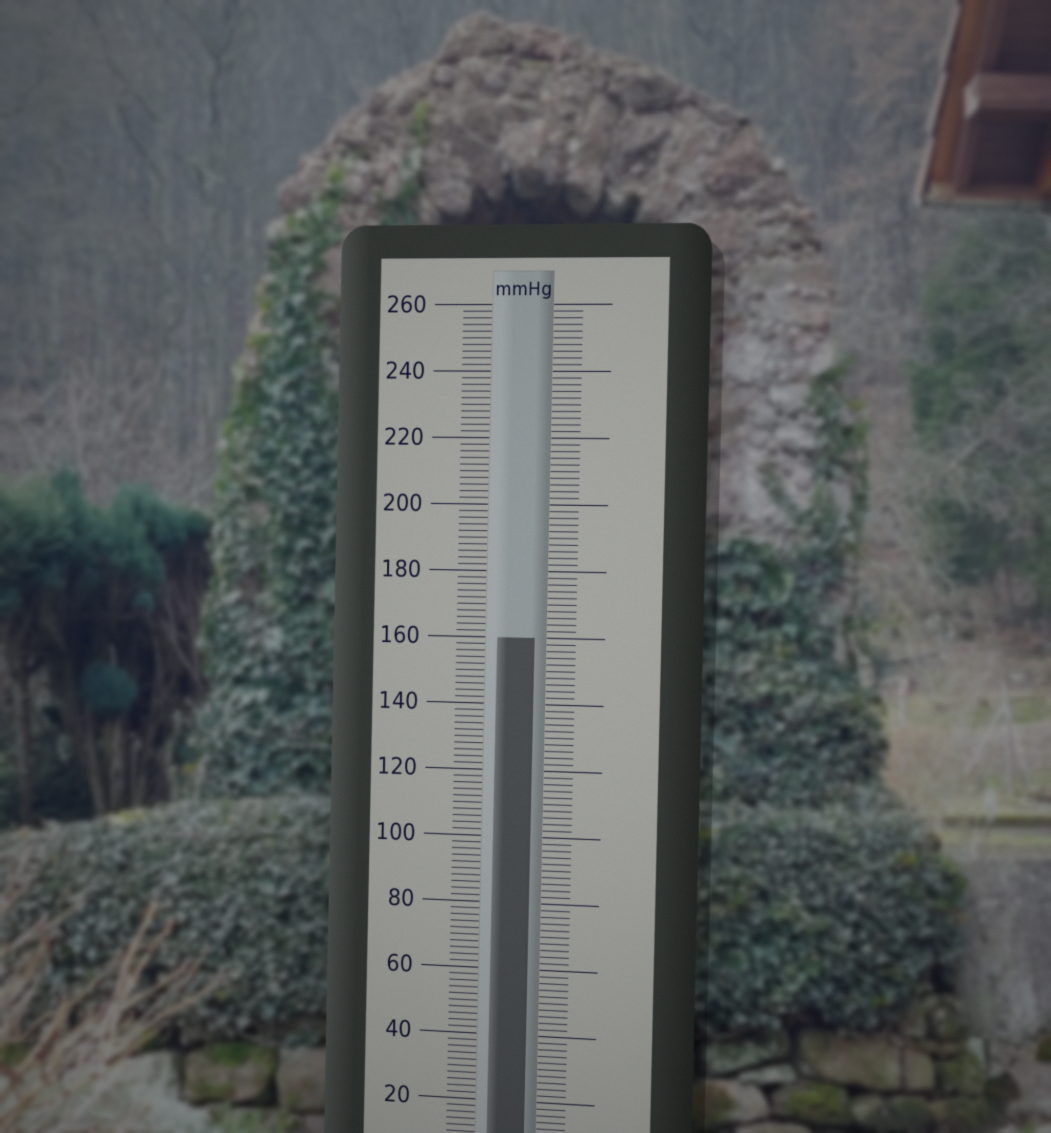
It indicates 160 mmHg
